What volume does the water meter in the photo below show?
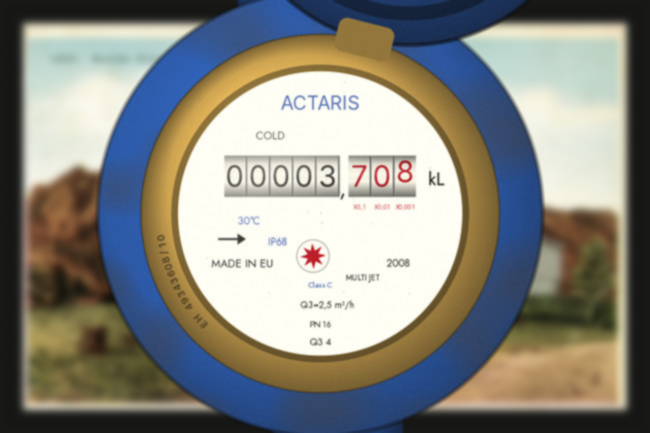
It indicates 3.708 kL
